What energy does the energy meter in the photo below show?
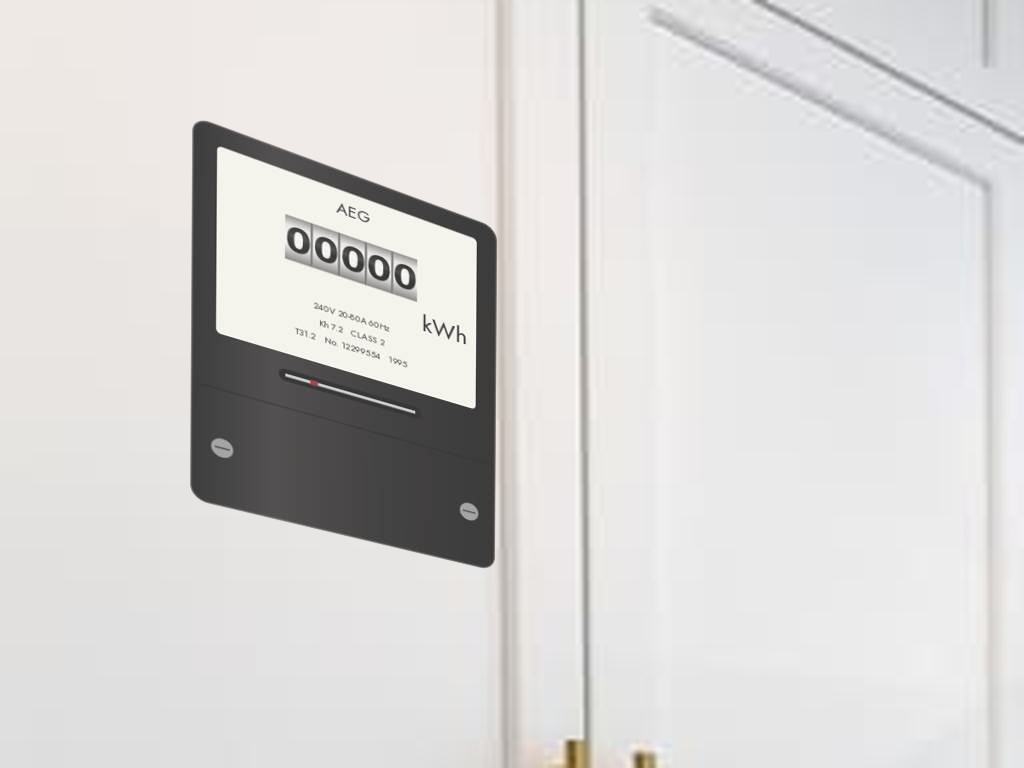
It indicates 0 kWh
